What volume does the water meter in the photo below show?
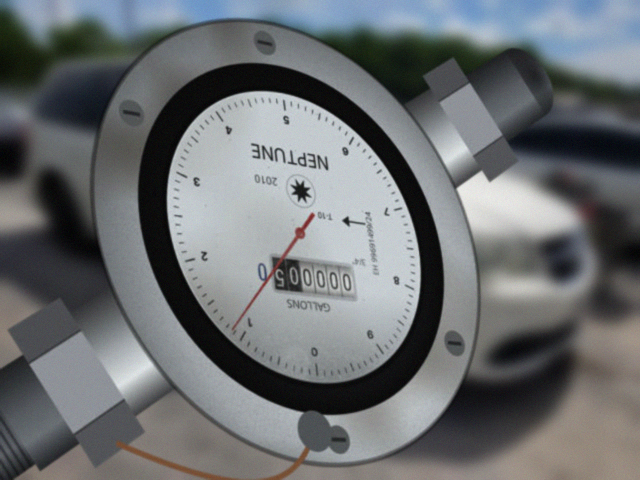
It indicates 51.1 gal
